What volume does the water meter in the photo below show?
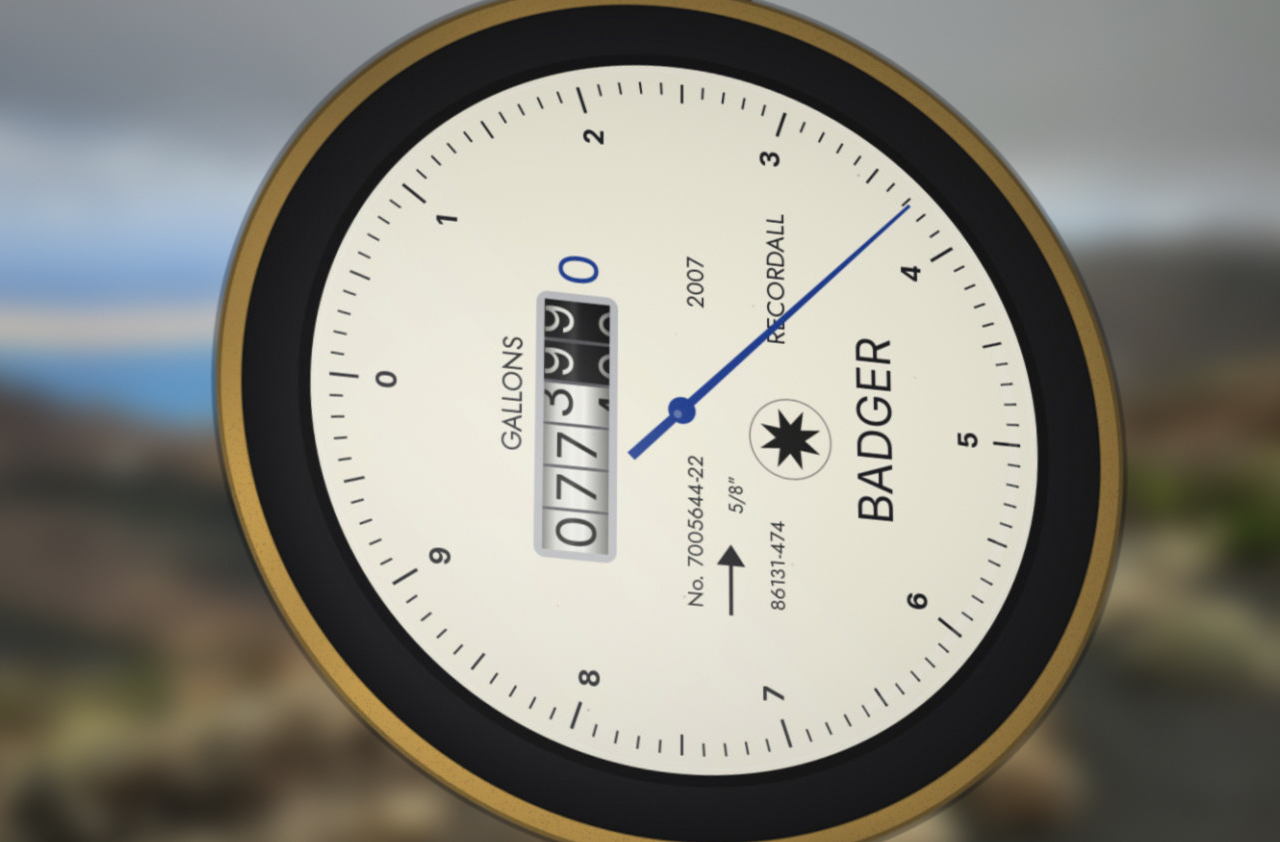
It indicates 773993.7 gal
